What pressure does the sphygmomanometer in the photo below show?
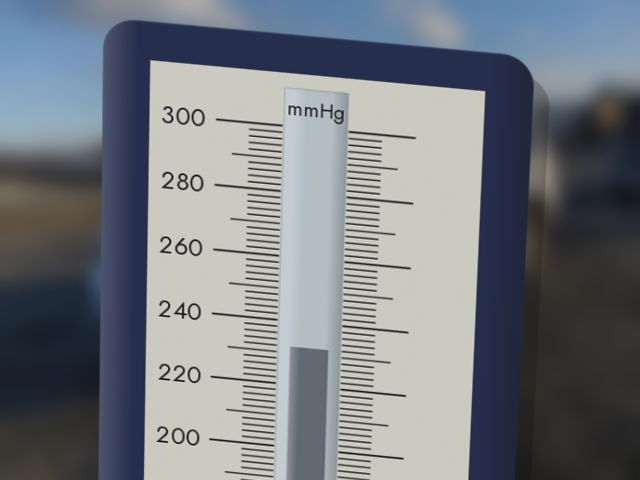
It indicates 232 mmHg
